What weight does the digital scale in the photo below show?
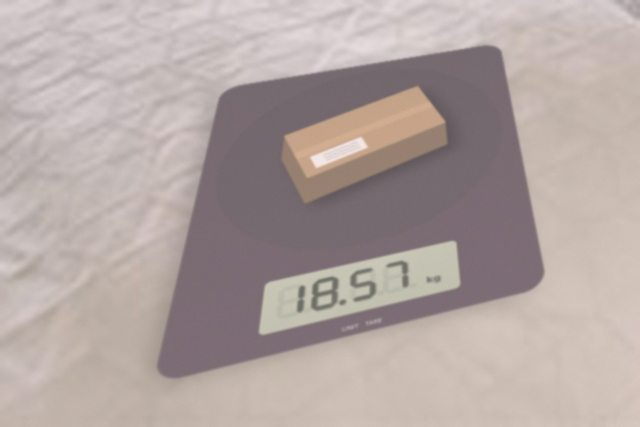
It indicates 18.57 kg
